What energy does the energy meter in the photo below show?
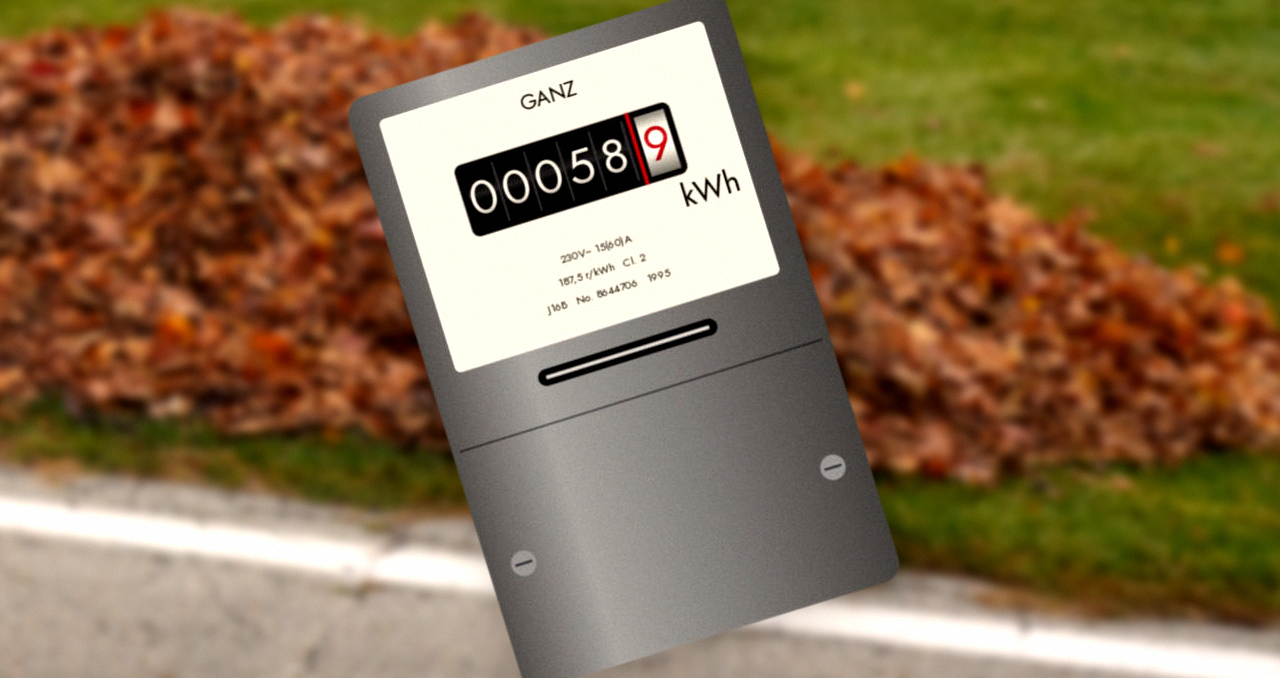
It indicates 58.9 kWh
